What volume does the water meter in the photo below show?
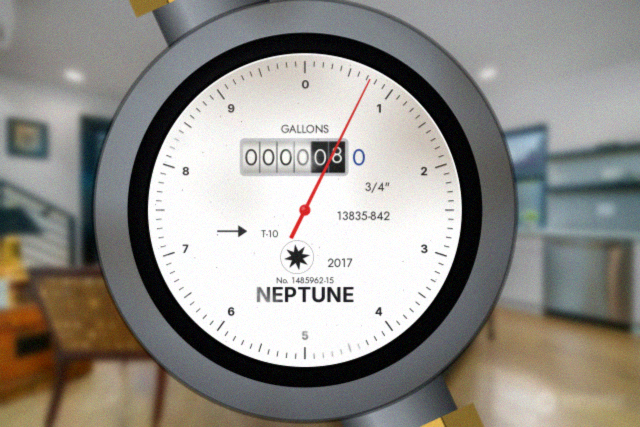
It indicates 80.7 gal
